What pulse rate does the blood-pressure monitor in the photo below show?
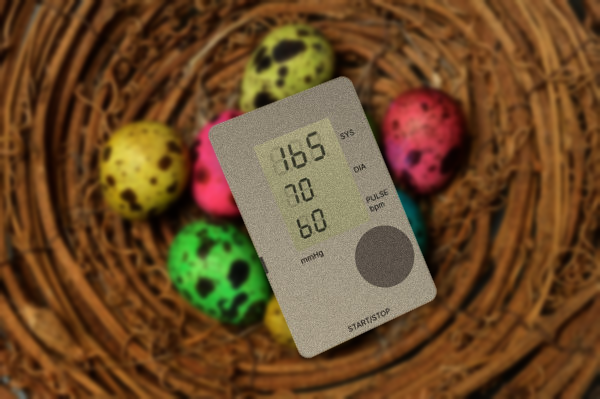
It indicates 60 bpm
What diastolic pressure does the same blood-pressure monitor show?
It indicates 70 mmHg
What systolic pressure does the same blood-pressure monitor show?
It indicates 165 mmHg
